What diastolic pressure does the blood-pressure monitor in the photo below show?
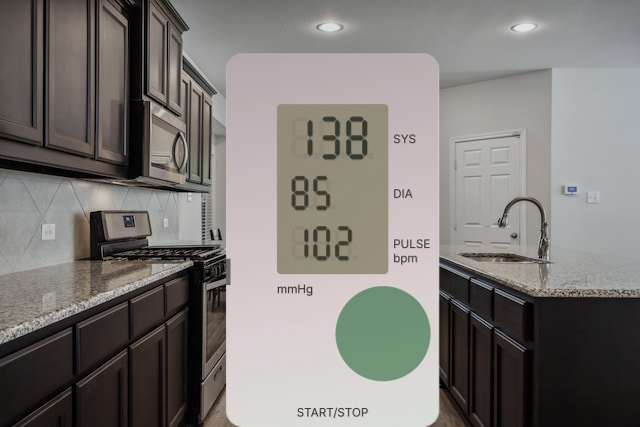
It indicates 85 mmHg
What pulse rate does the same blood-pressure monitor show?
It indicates 102 bpm
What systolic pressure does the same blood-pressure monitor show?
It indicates 138 mmHg
